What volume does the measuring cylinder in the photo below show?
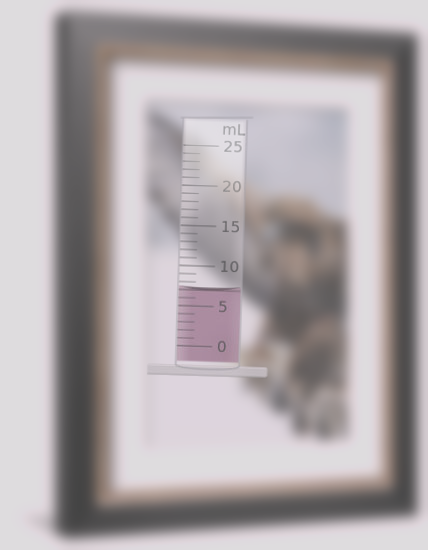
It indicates 7 mL
